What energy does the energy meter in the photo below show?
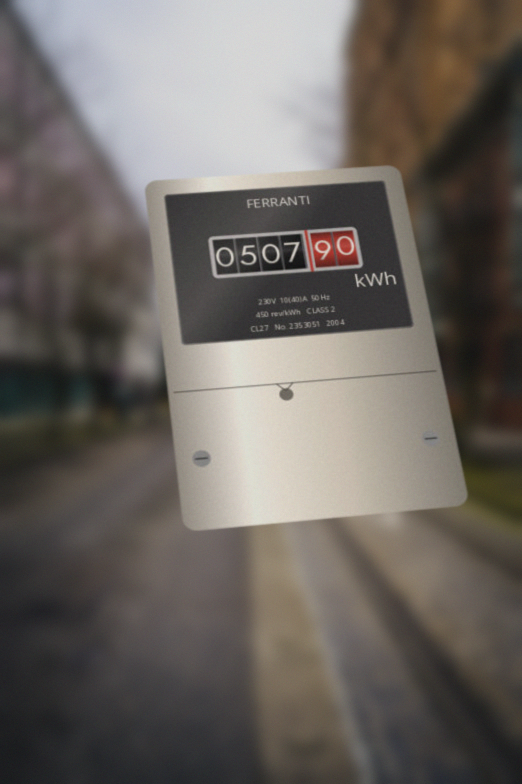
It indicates 507.90 kWh
